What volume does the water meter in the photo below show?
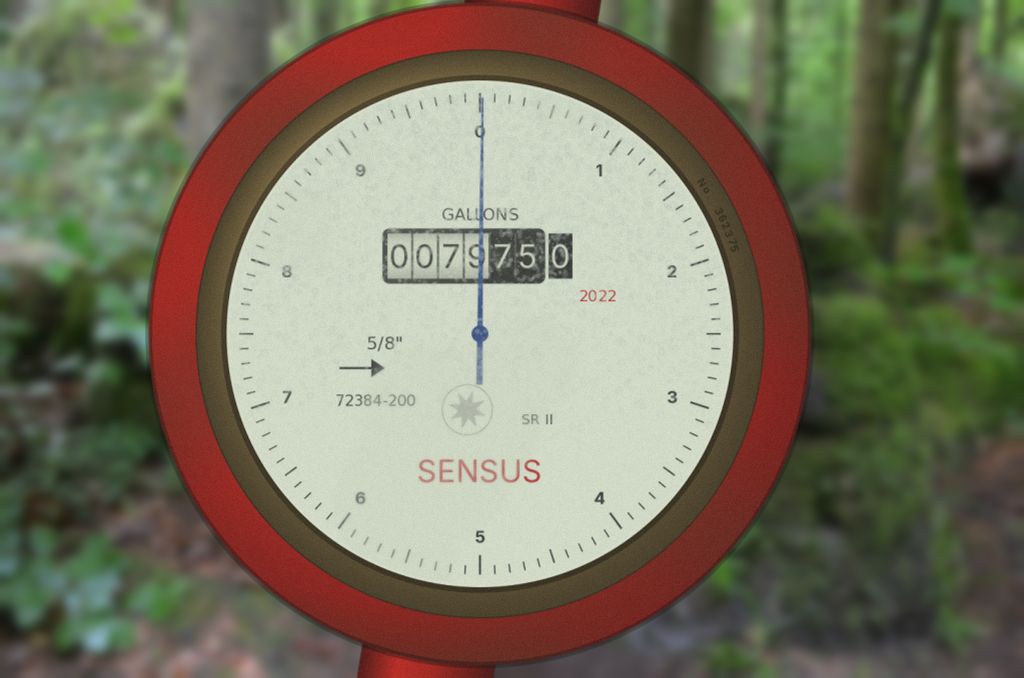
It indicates 79750.0 gal
